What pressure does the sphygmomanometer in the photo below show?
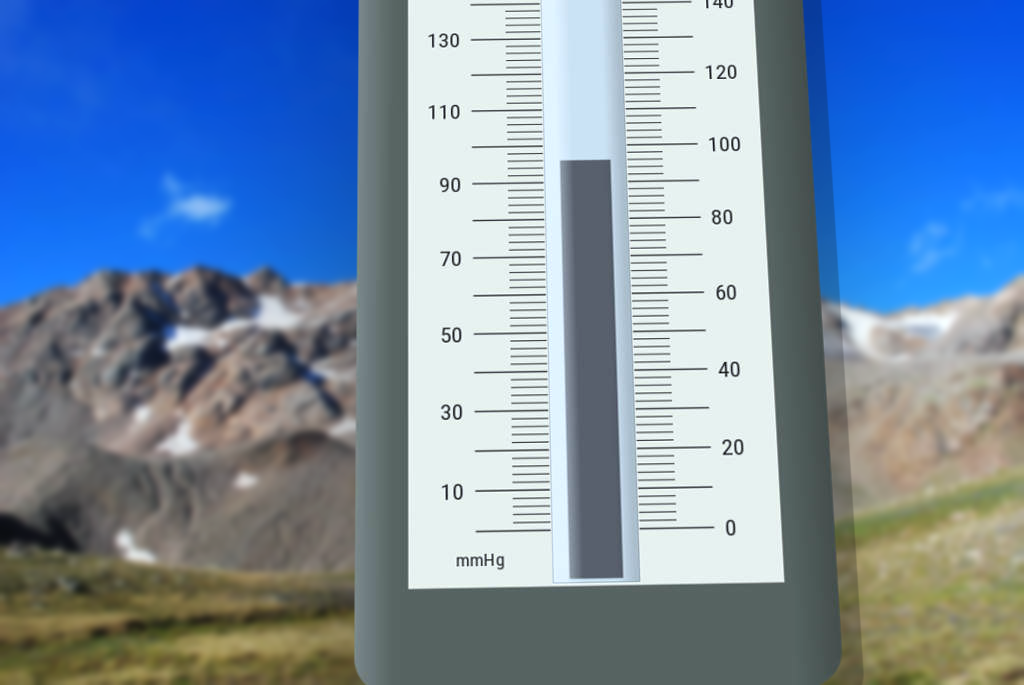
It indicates 96 mmHg
